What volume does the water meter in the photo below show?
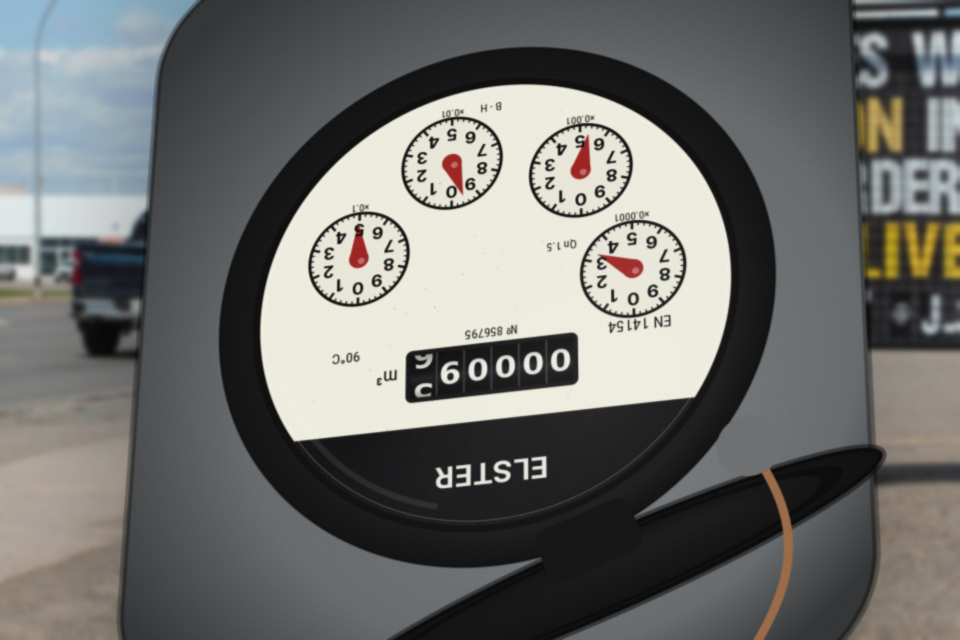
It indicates 95.4953 m³
